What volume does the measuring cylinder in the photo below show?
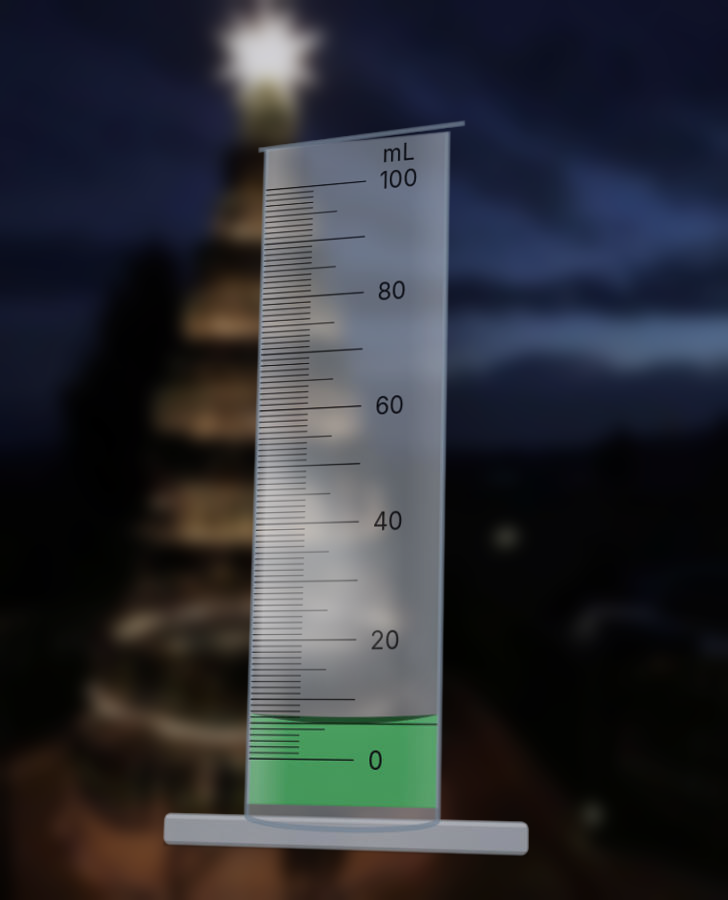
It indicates 6 mL
